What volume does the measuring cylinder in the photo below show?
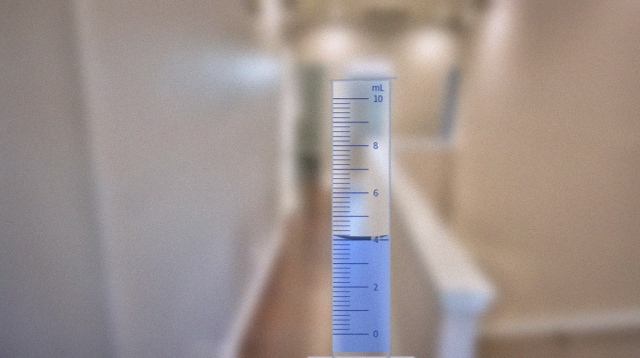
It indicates 4 mL
